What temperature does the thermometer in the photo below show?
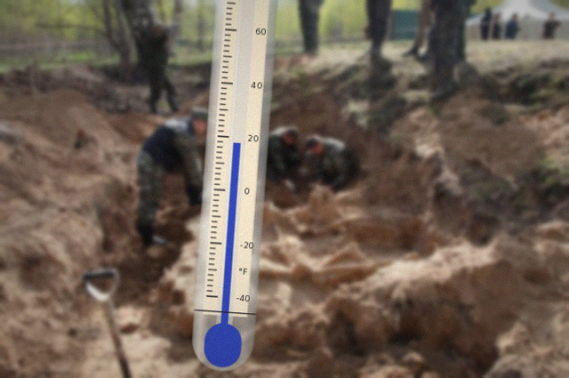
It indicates 18 °F
